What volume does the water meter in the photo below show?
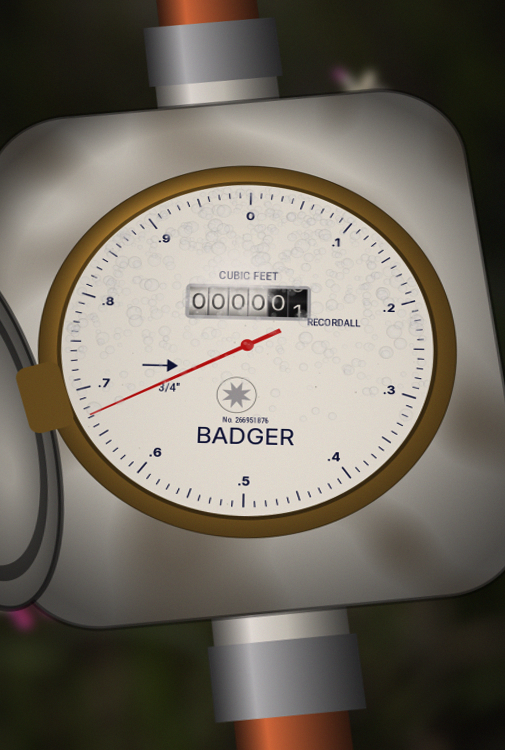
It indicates 0.67 ft³
